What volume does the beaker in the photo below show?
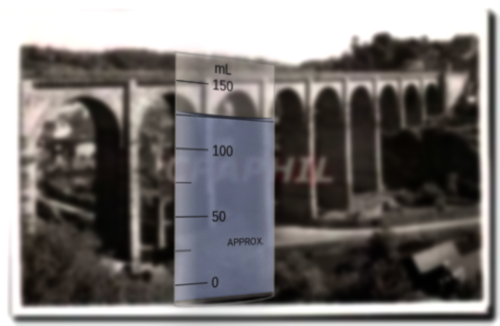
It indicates 125 mL
